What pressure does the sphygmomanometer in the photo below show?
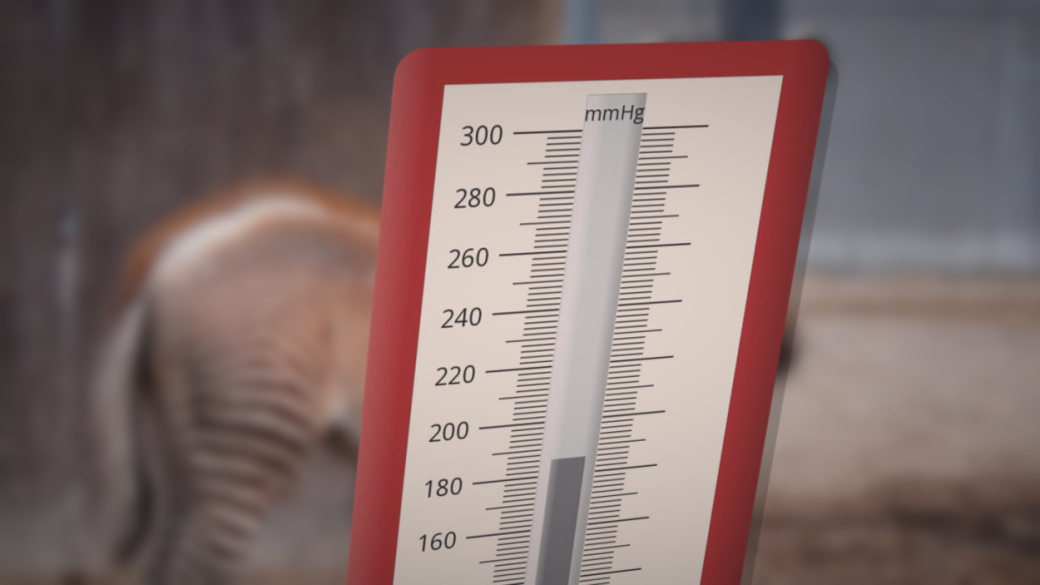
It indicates 186 mmHg
